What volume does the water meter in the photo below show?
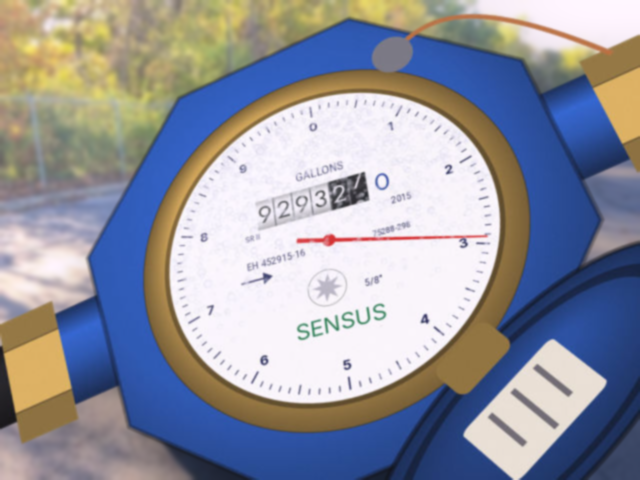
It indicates 9293272.9 gal
